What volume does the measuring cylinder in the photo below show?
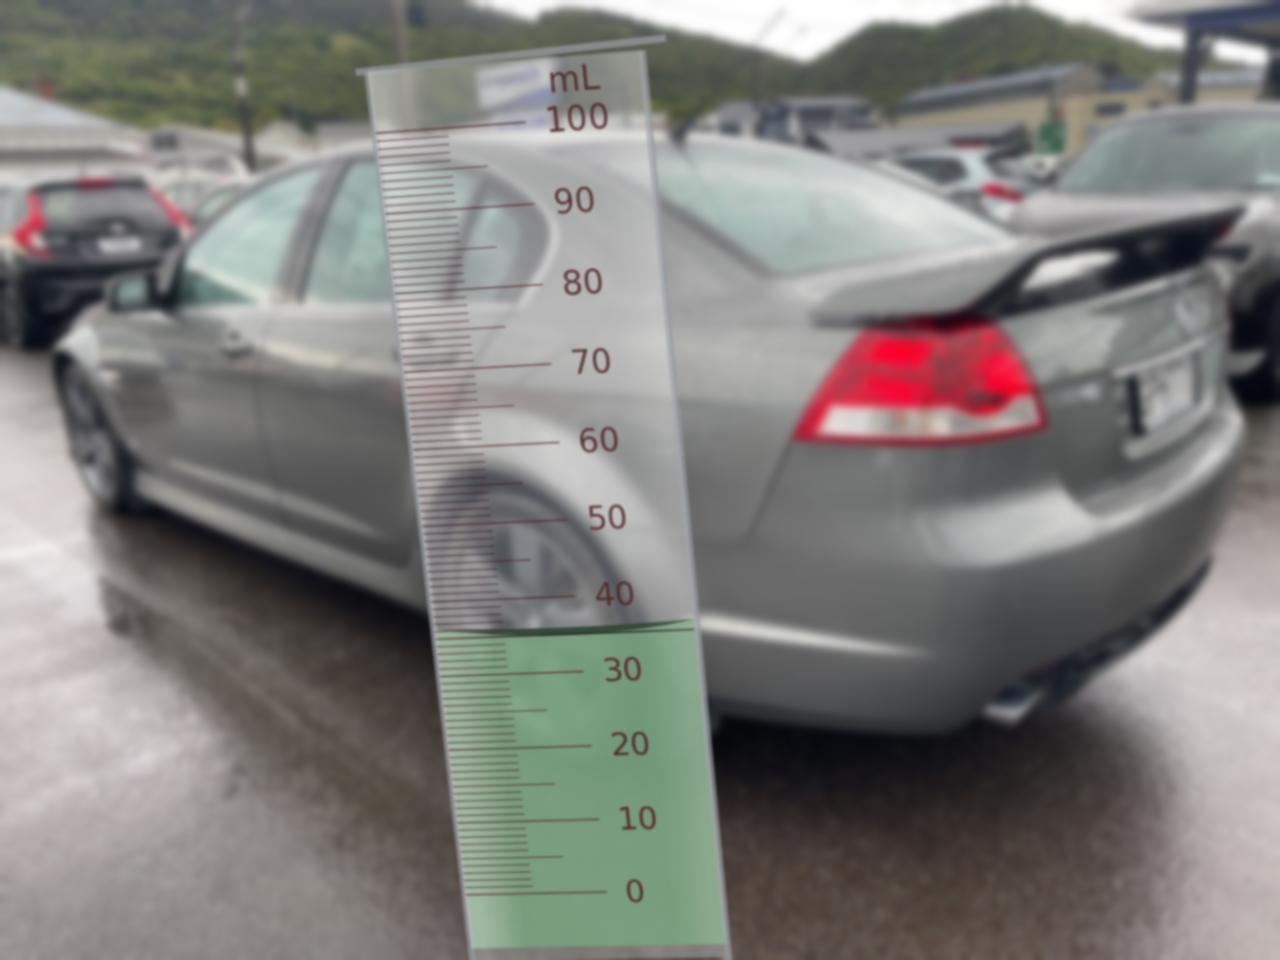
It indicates 35 mL
